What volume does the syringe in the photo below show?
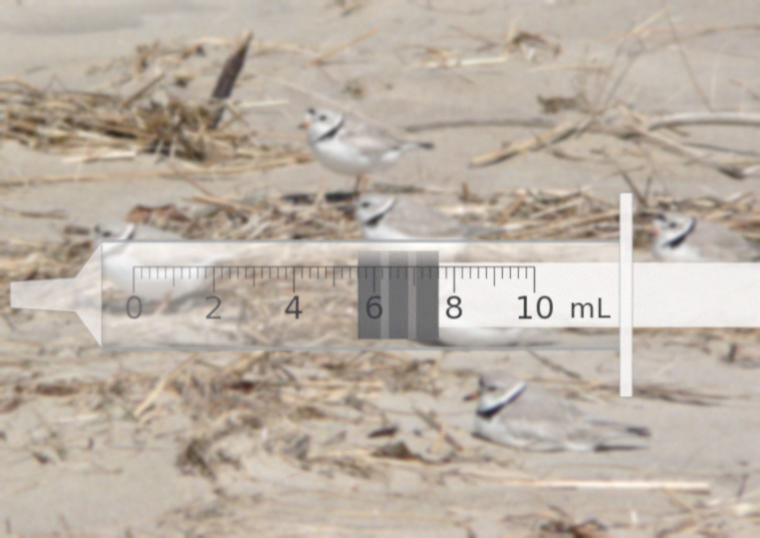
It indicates 5.6 mL
